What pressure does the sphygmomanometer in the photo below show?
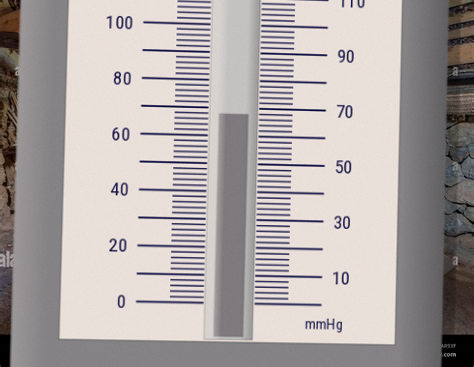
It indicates 68 mmHg
